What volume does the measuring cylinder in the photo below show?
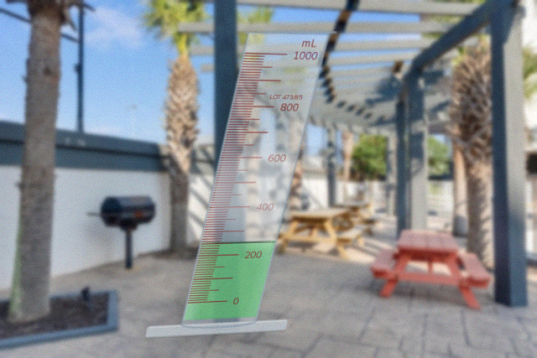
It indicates 250 mL
